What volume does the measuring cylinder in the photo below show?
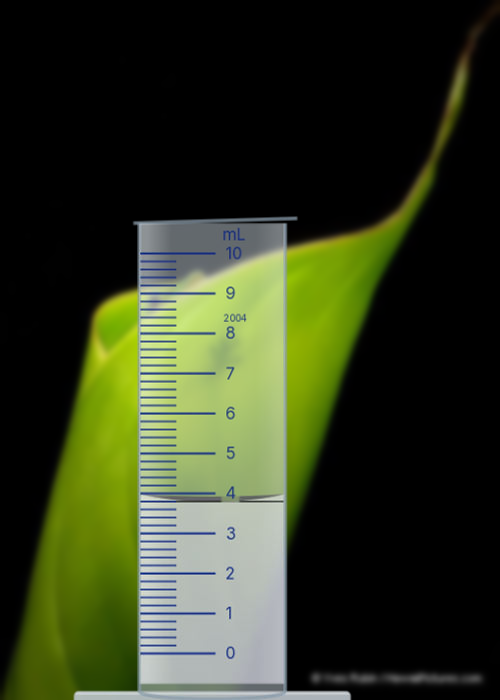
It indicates 3.8 mL
